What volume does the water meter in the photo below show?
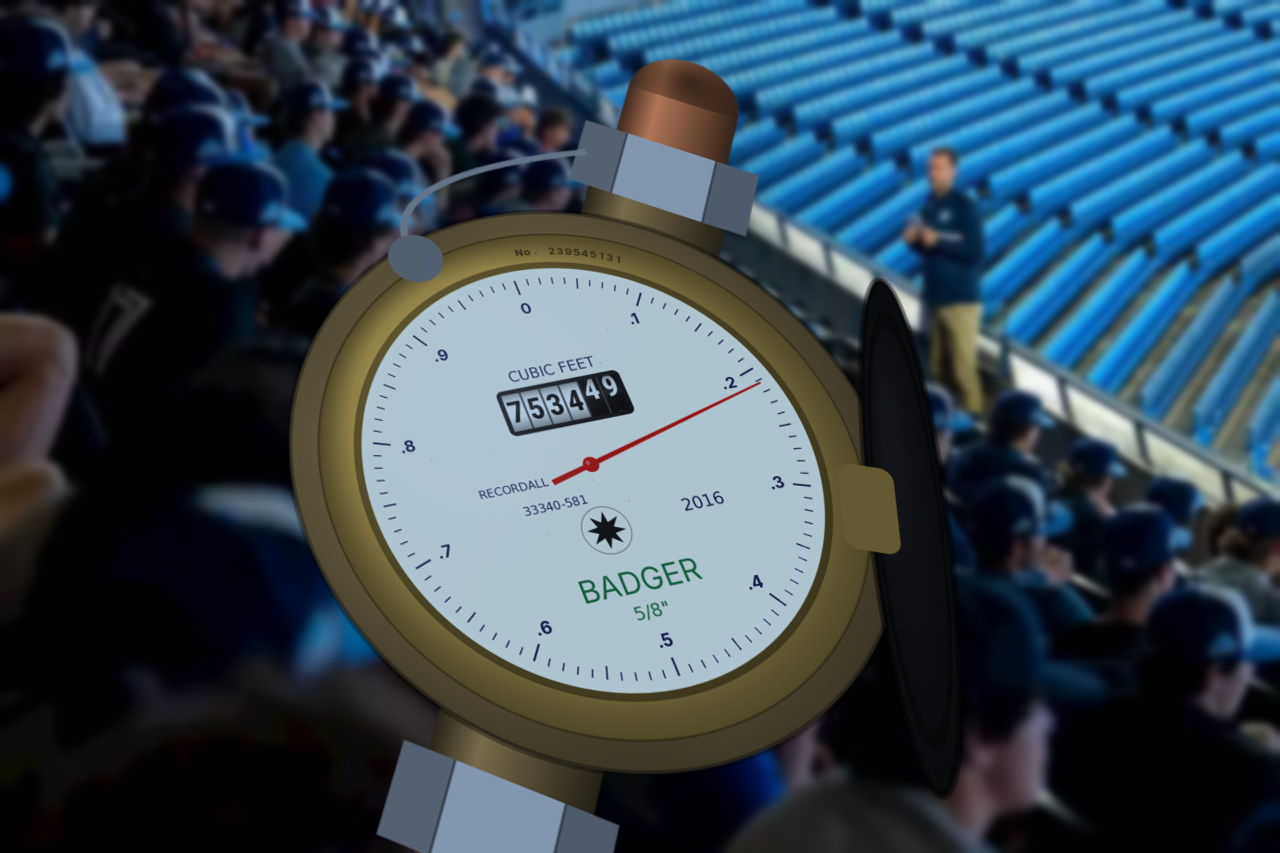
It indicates 753449.21 ft³
